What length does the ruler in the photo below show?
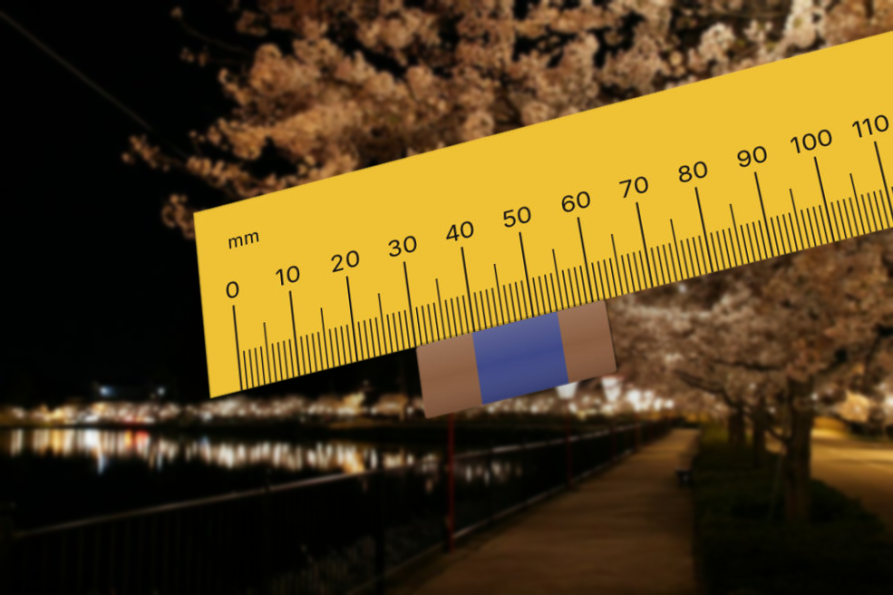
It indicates 32 mm
